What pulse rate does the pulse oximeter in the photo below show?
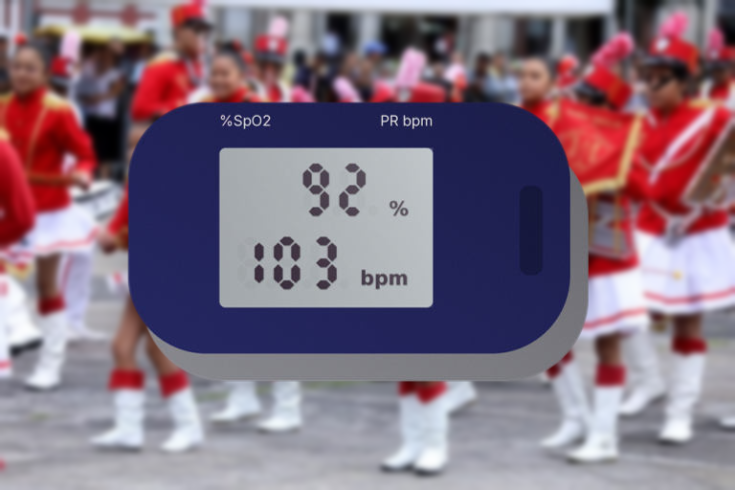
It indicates 103 bpm
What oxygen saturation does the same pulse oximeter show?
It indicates 92 %
